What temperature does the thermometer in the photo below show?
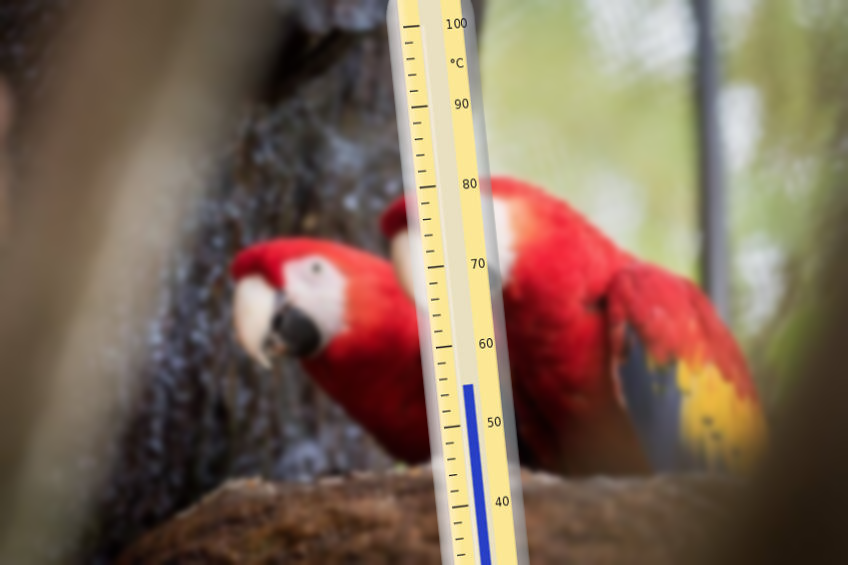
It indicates 55 °C
